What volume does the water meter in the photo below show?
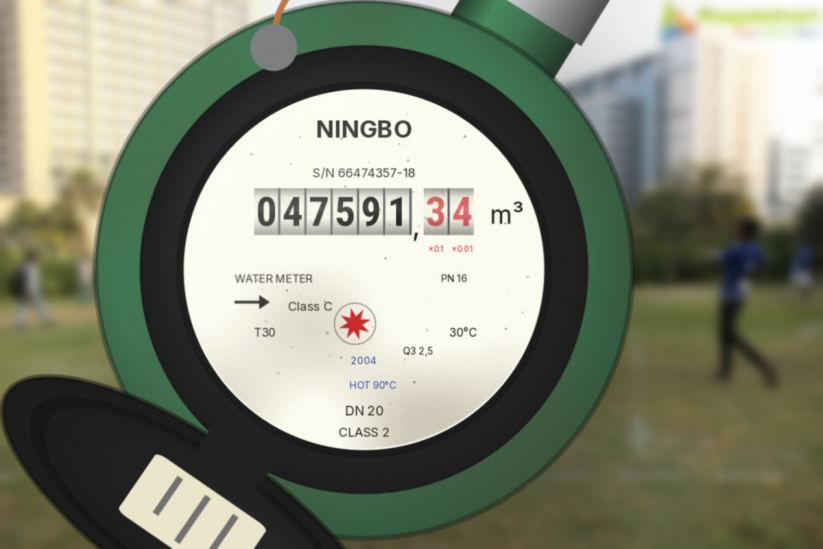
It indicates 47591.34 m³
